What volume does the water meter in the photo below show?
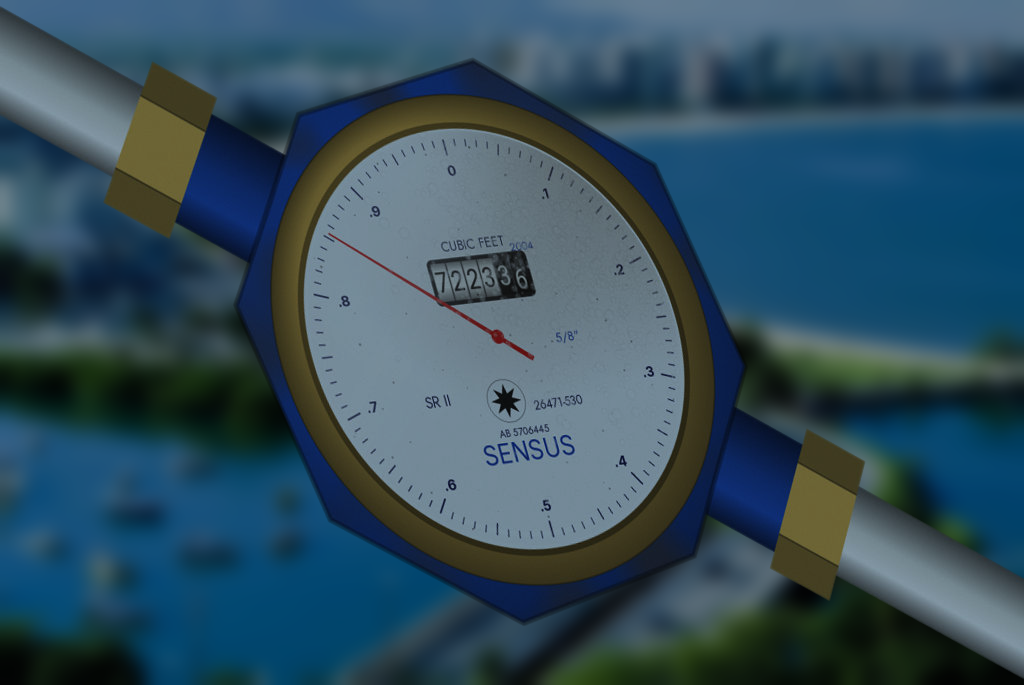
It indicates 722335.85 ft³
